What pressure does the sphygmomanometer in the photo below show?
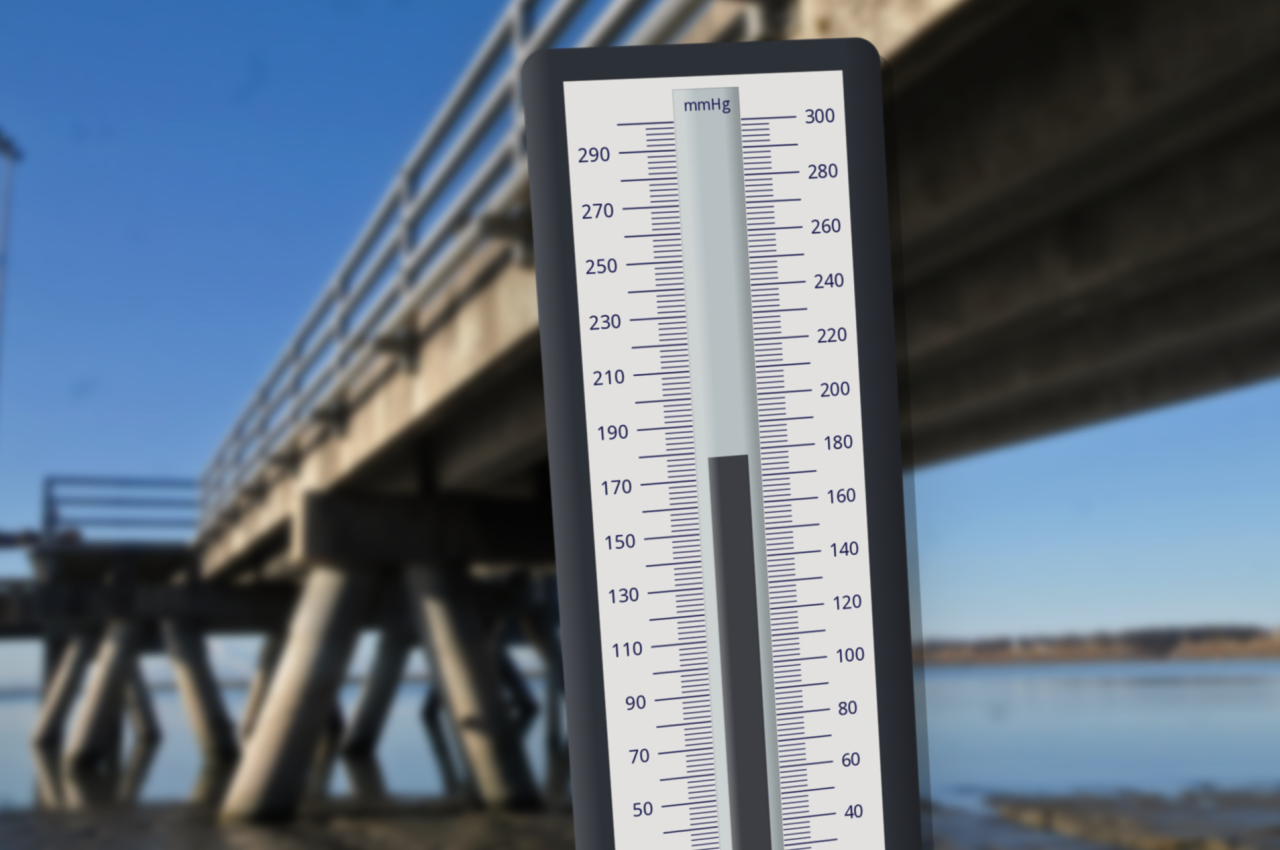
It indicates 178 mmHg
